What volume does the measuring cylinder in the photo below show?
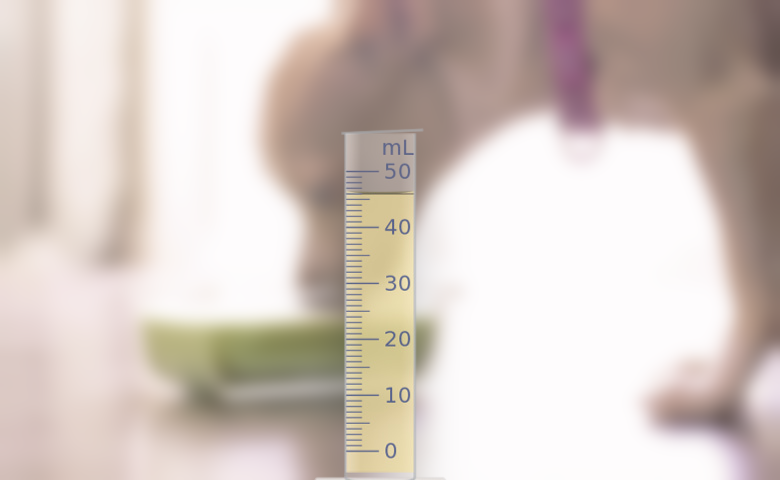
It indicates 46 mL
